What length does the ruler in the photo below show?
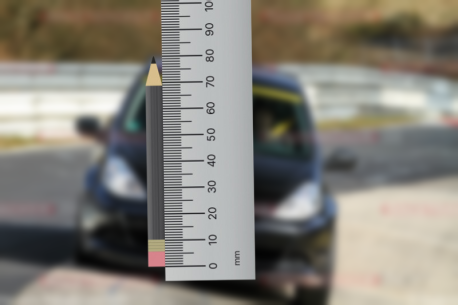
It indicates 80 mm
